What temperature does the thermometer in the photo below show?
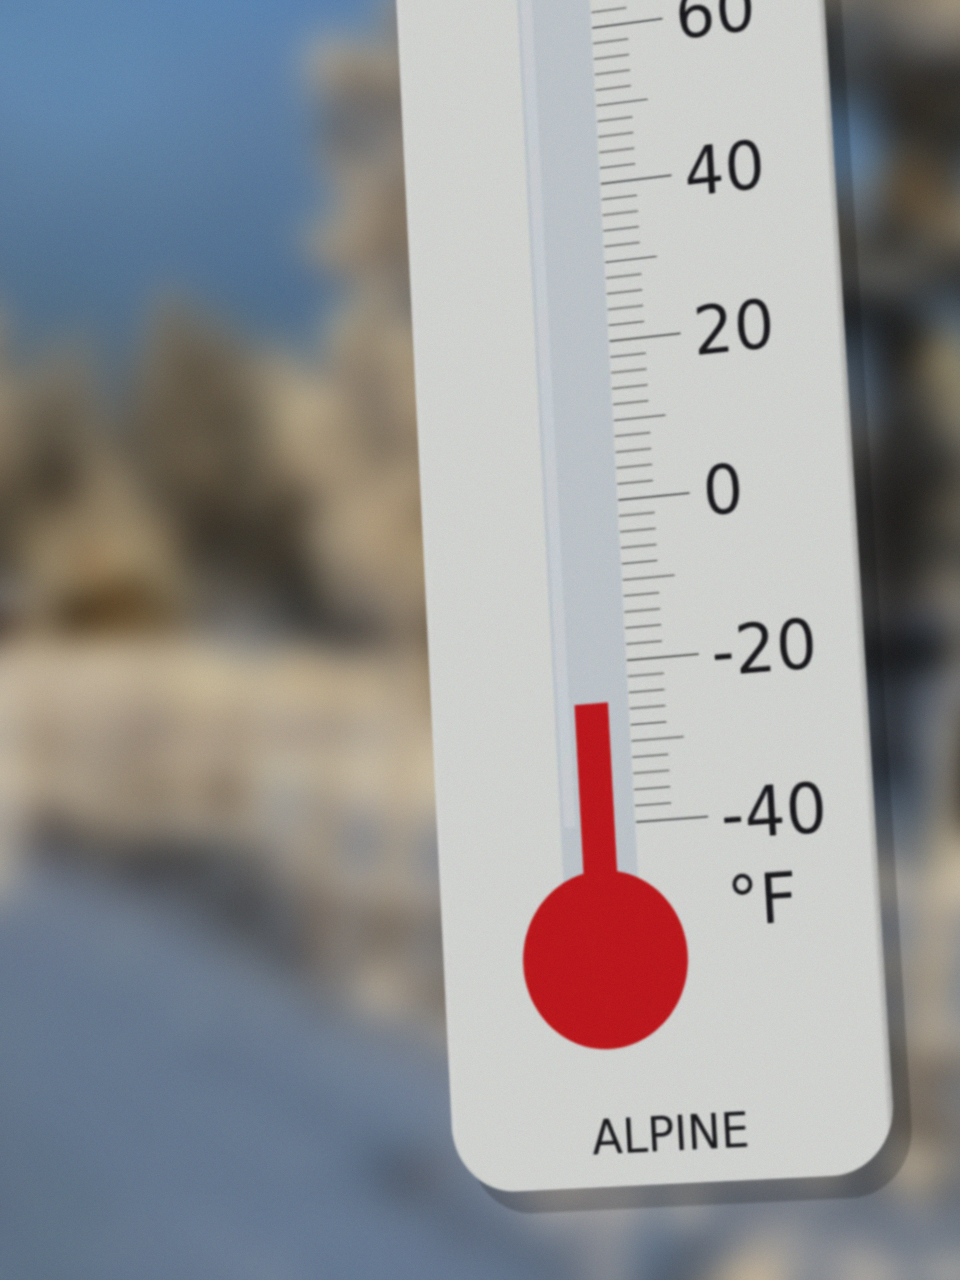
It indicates -25 °F
